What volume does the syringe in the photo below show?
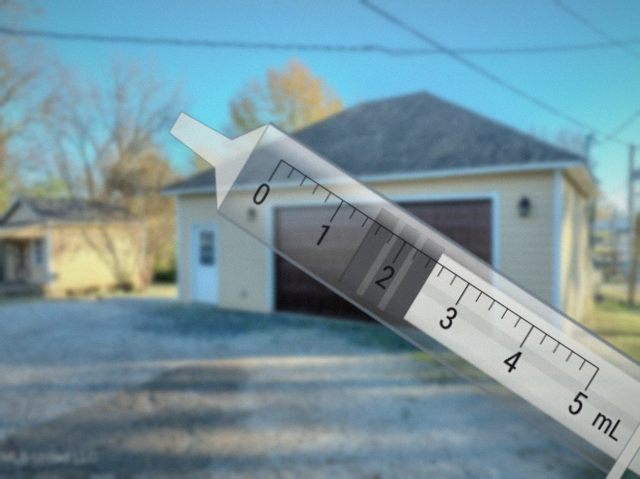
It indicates 1.5 mL
